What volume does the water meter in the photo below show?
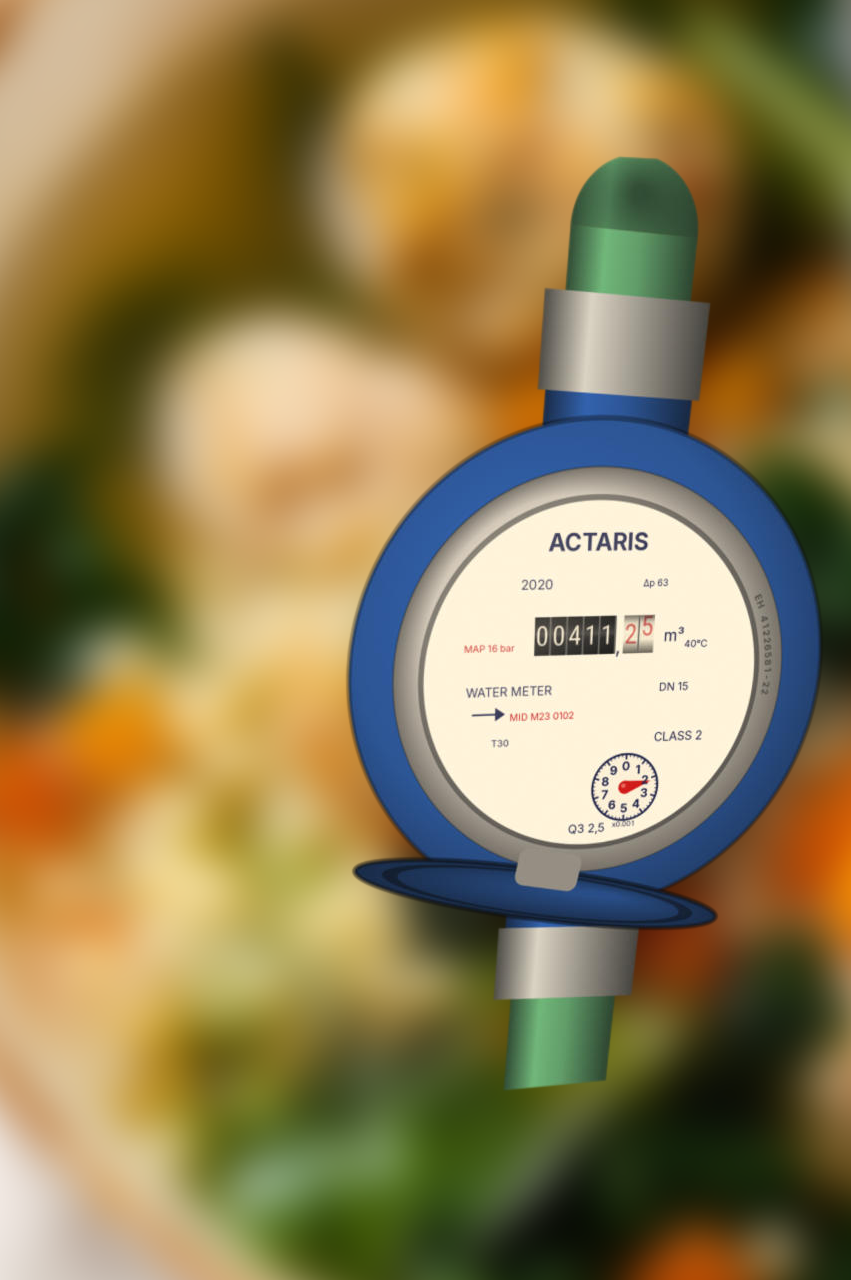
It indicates 411.252 m³
